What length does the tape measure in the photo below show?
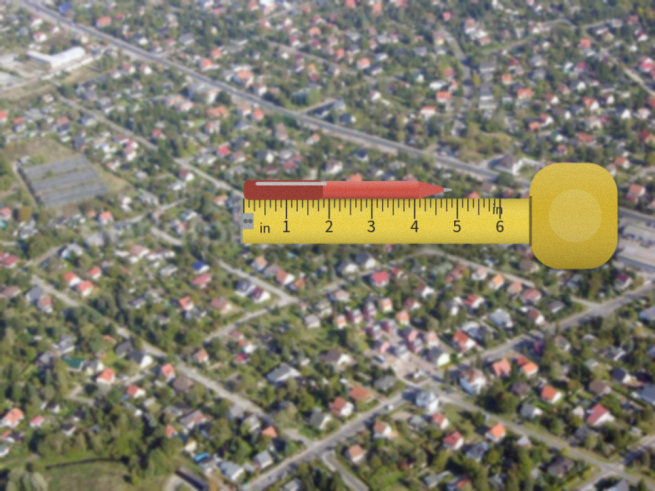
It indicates 4.875 in
